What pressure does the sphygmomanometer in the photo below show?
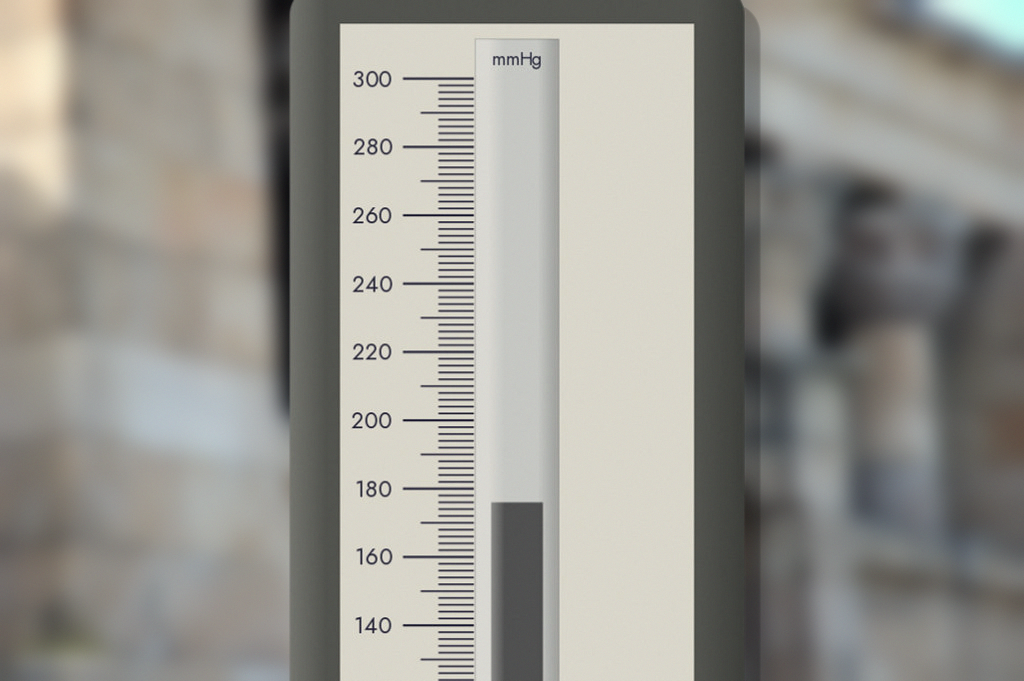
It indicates 176 mmHg
